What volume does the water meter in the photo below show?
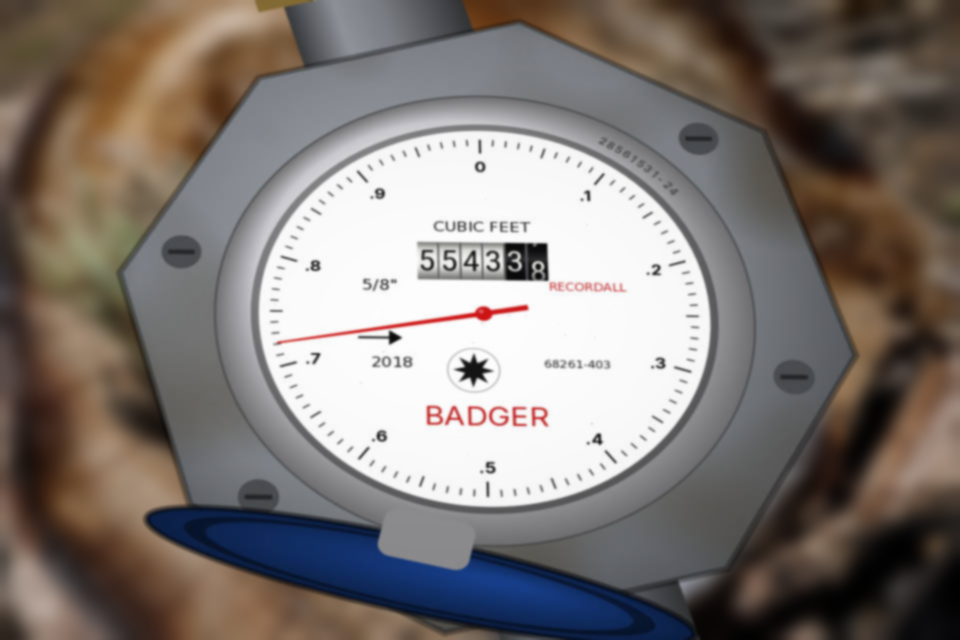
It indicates 554337.72 ft³
